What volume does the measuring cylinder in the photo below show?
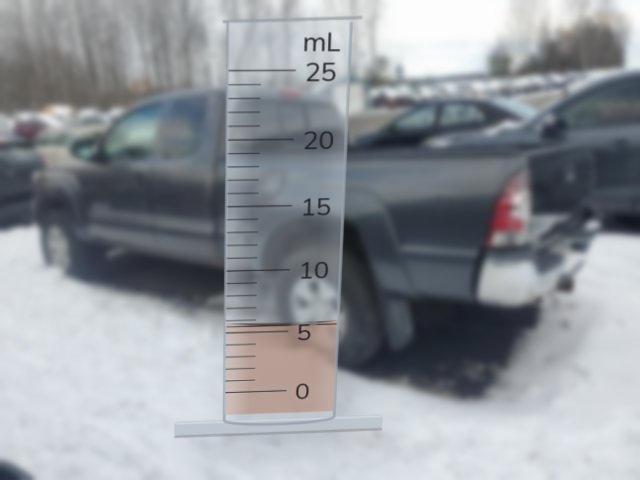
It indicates 5.5 mL
